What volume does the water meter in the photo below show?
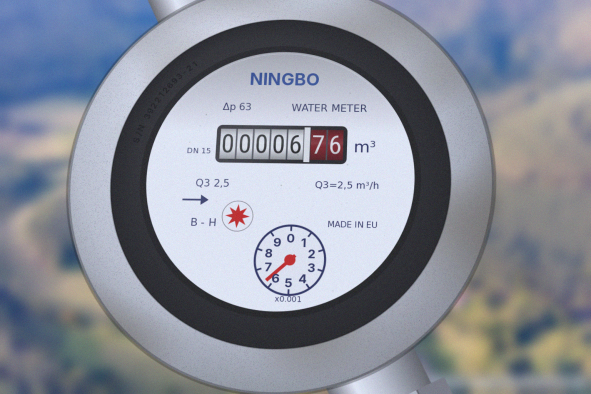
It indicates 6.766 m³
